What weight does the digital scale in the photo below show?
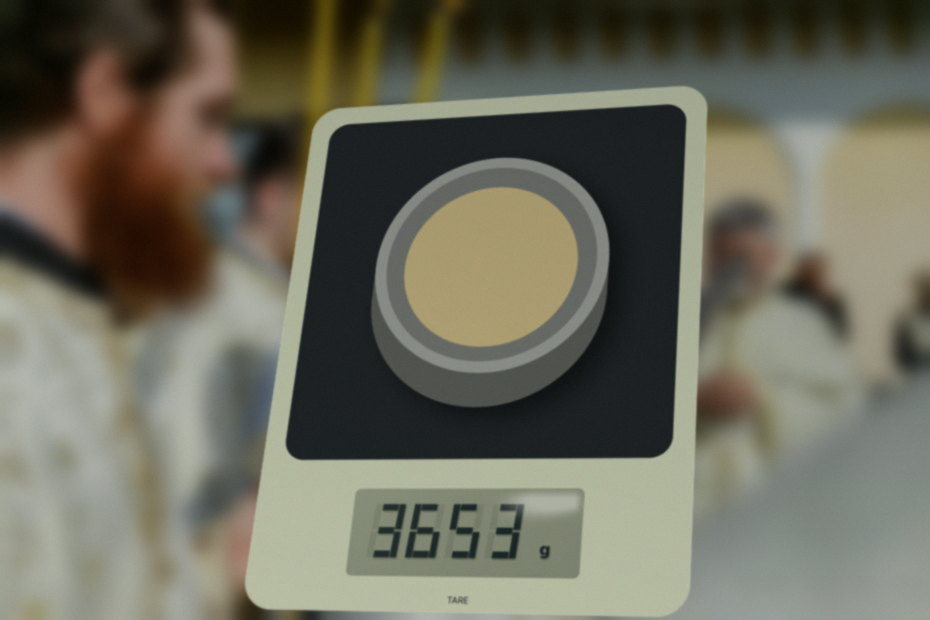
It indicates 3653 g
